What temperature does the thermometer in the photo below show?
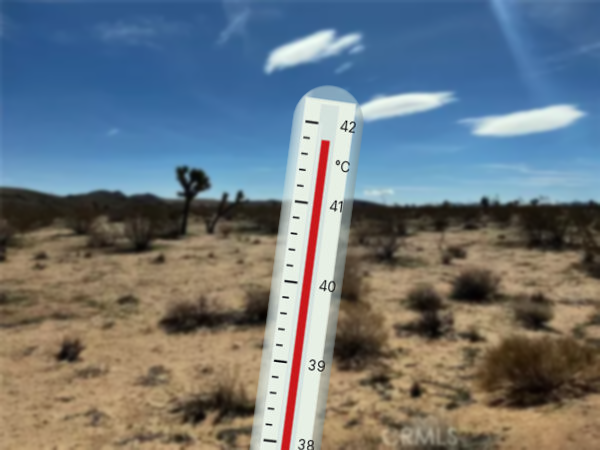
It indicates 41.8 °C
